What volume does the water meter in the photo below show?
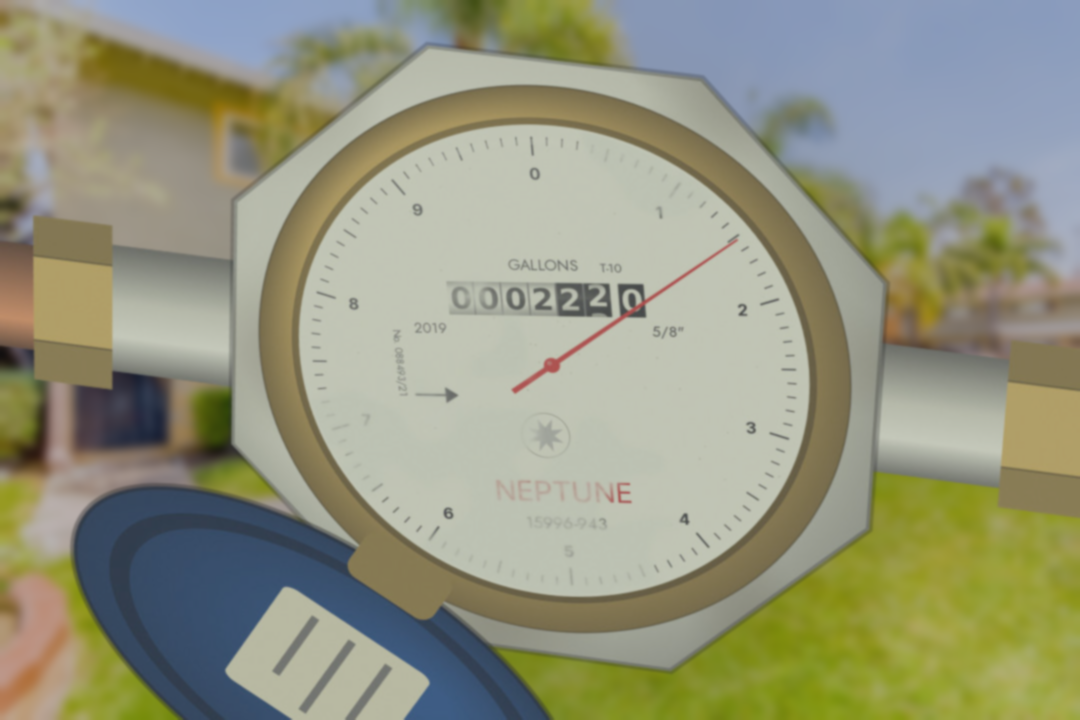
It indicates 2221.5 gal
